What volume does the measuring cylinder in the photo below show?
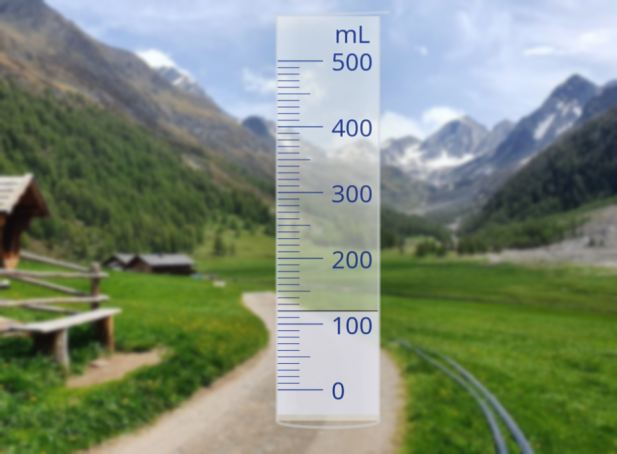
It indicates 120 mL
